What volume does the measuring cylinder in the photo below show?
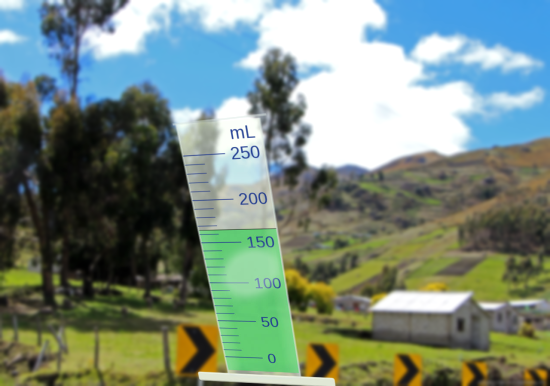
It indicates 165 mL
